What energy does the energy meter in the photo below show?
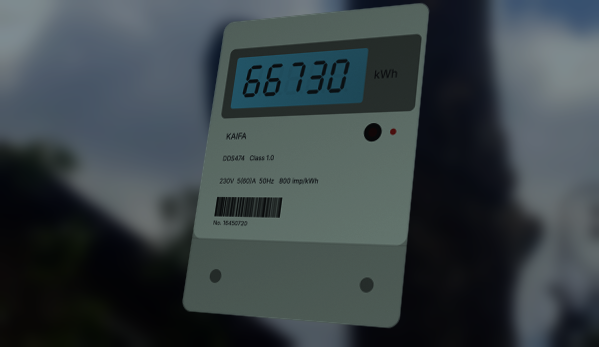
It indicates 66730 kWh
